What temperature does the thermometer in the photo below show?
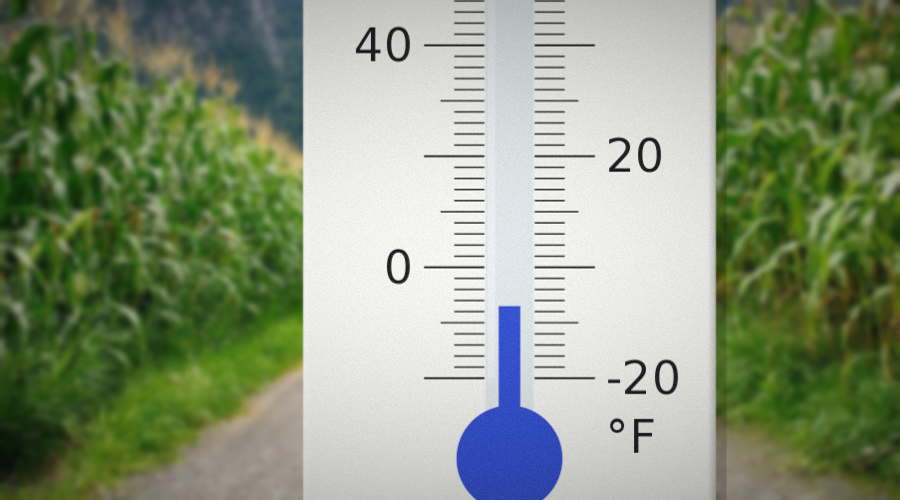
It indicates -7 °F
